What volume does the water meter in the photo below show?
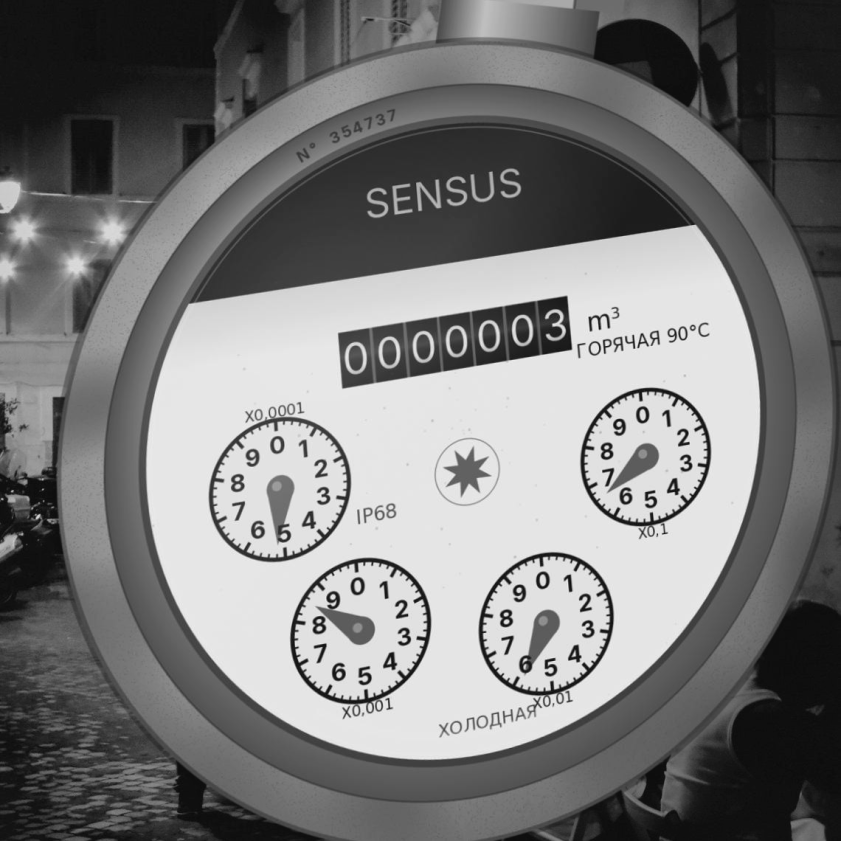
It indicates 3.6585 m³
